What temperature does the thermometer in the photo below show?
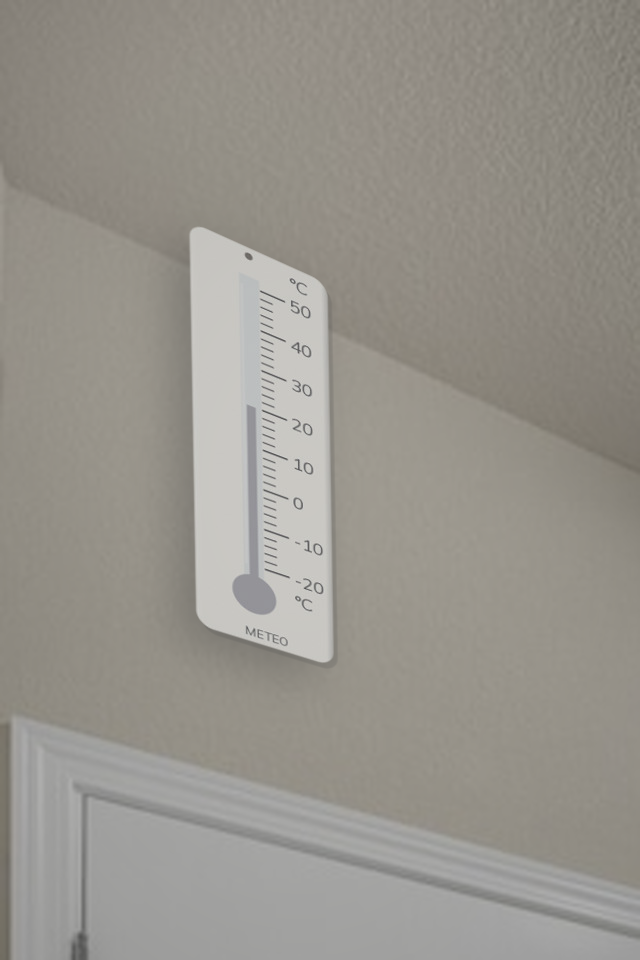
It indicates 20 °C
